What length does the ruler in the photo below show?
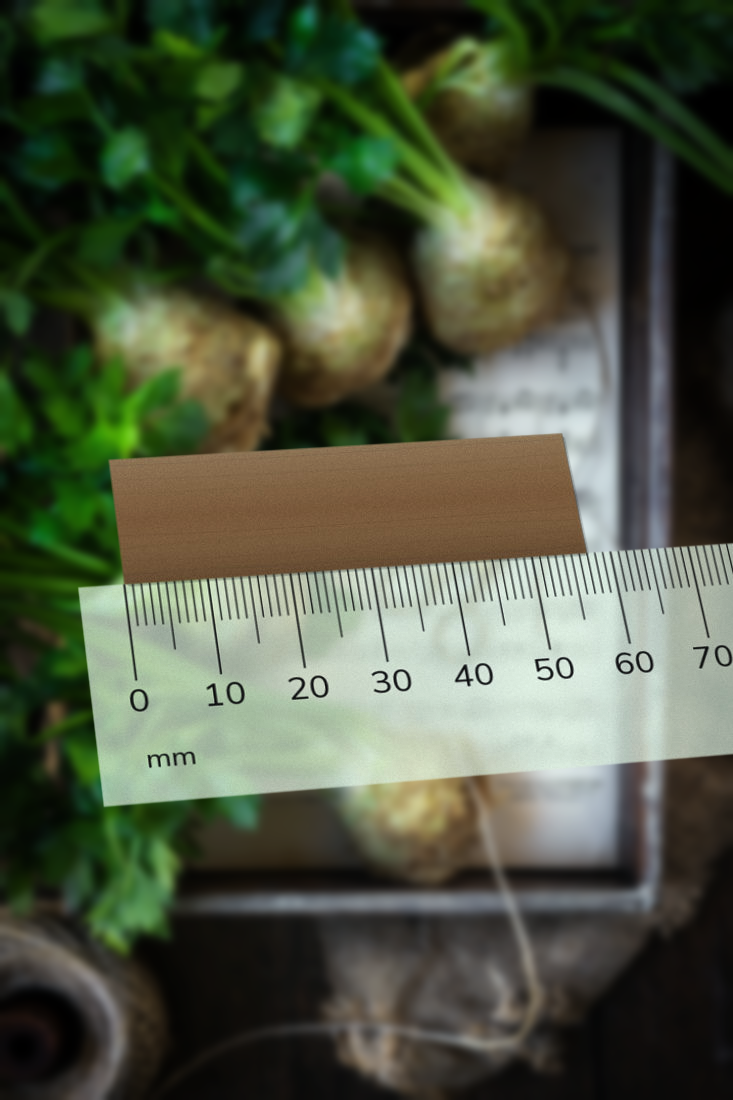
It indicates 57 mm
